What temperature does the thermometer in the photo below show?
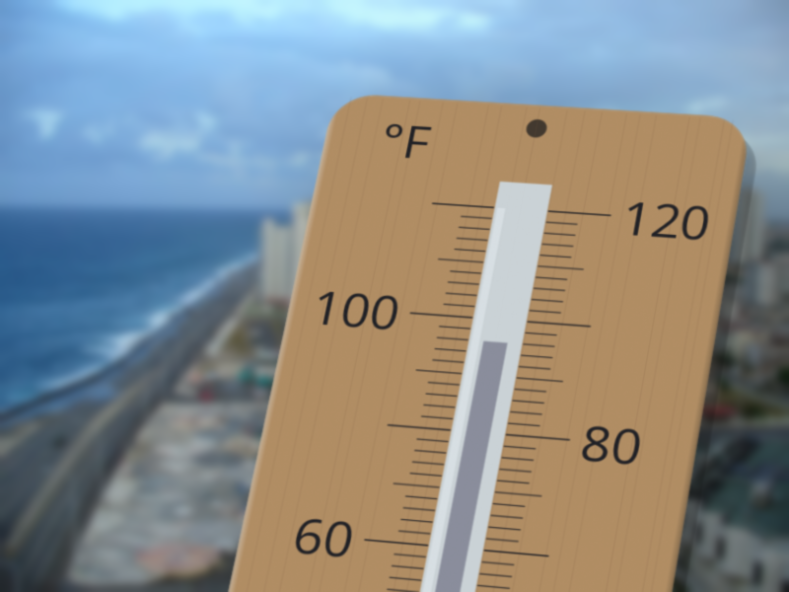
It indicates 96 °F
